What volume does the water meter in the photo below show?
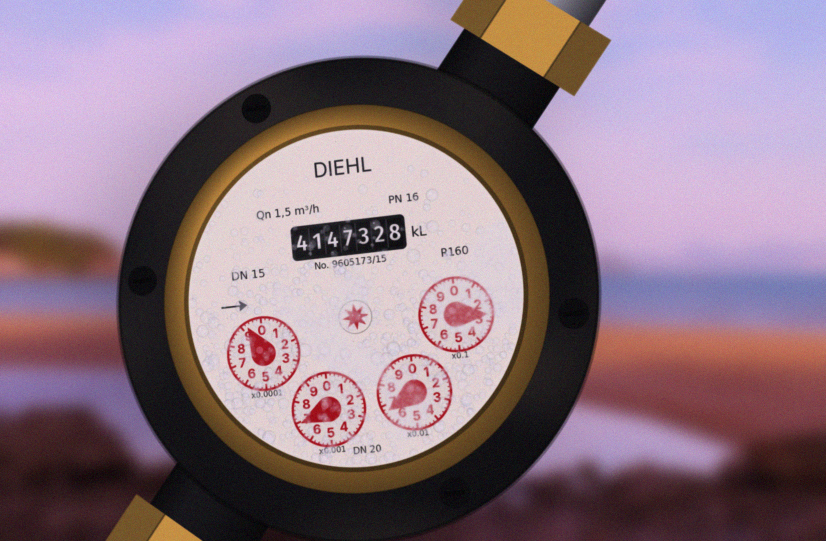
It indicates 4147328.2669 kL
